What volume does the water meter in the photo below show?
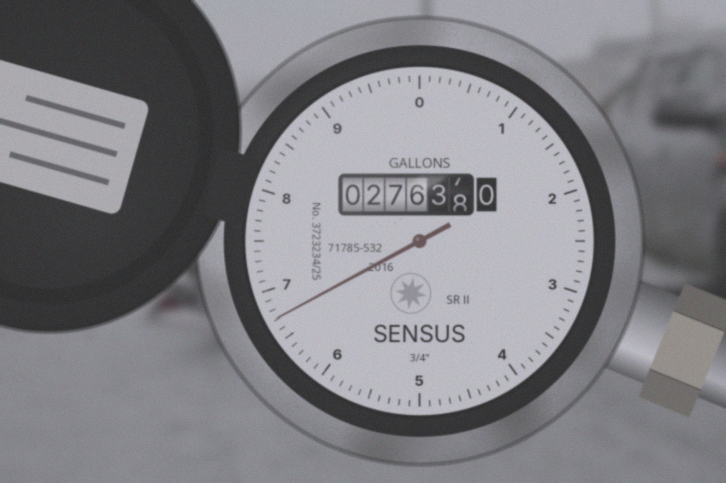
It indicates 276376.7 gal
